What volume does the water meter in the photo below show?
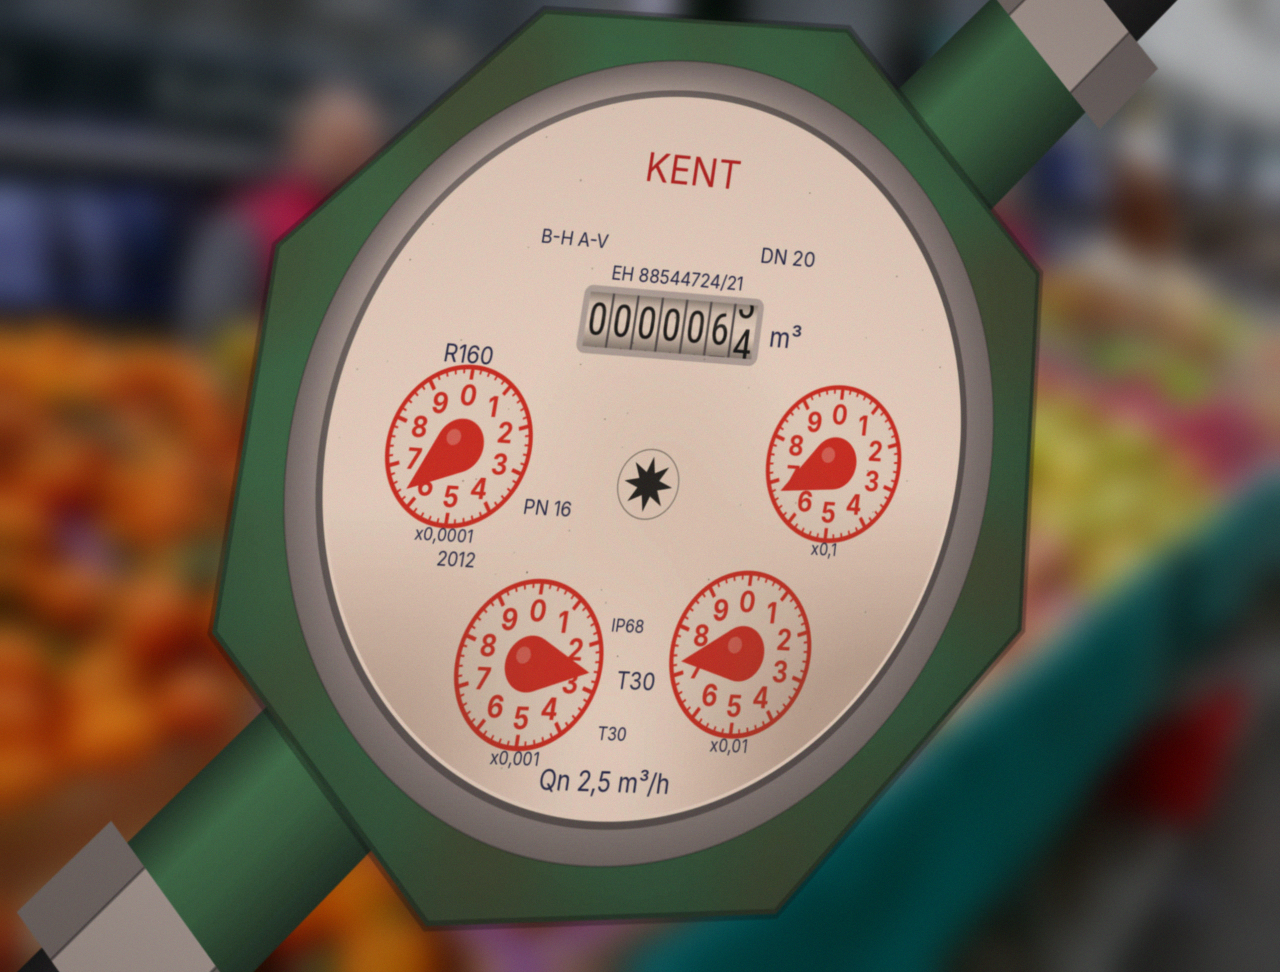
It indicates 63.6726 m³
